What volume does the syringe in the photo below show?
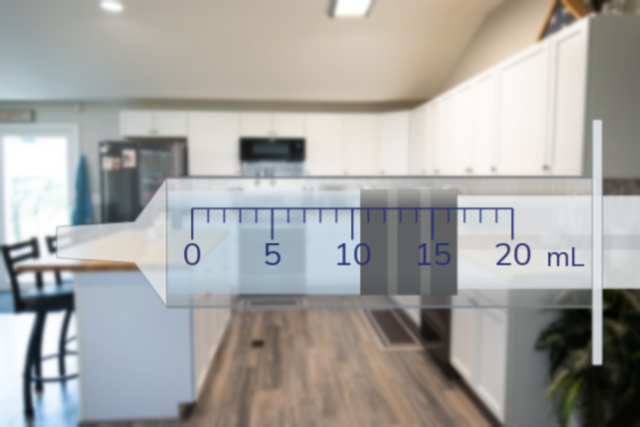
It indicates 10.5 mL
